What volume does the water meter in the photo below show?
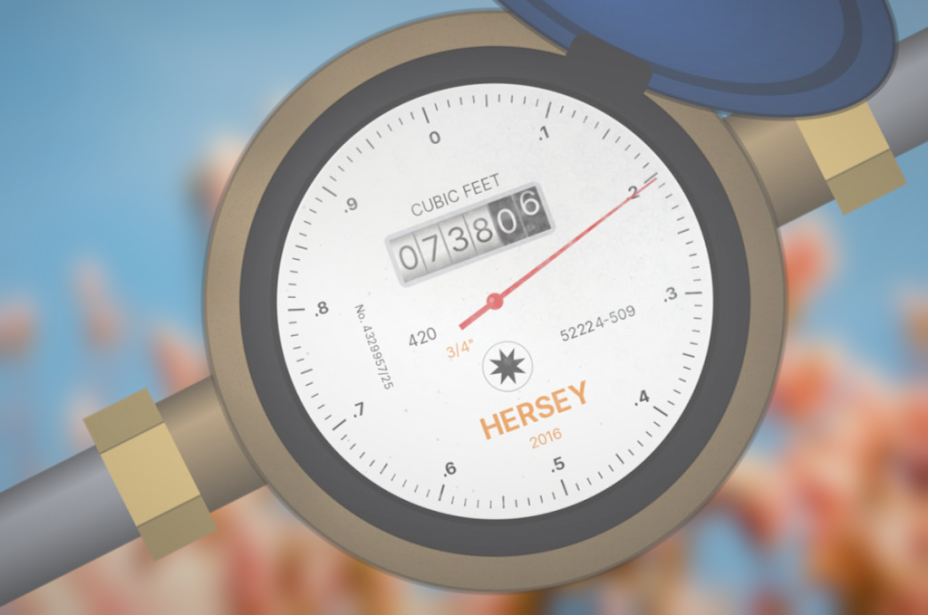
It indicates 73806.20 ft³
